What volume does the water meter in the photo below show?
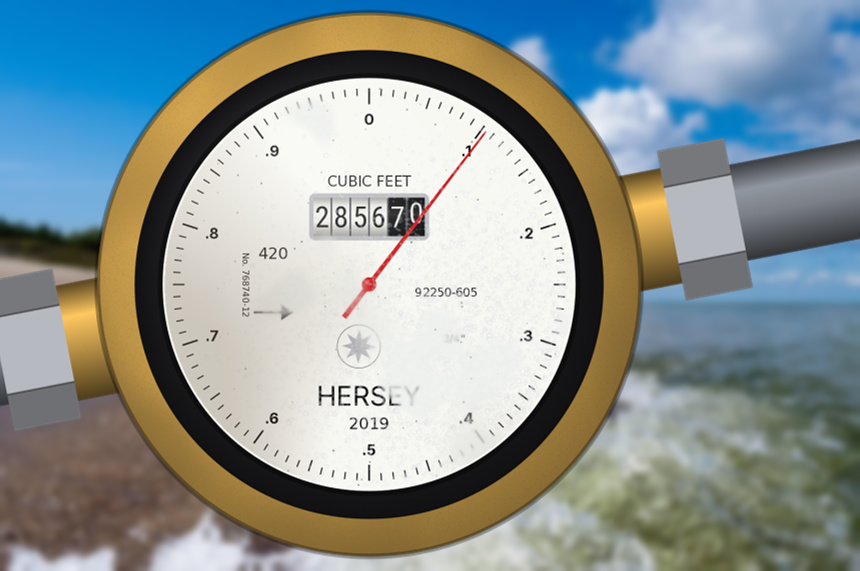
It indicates 285670.10 ft³
